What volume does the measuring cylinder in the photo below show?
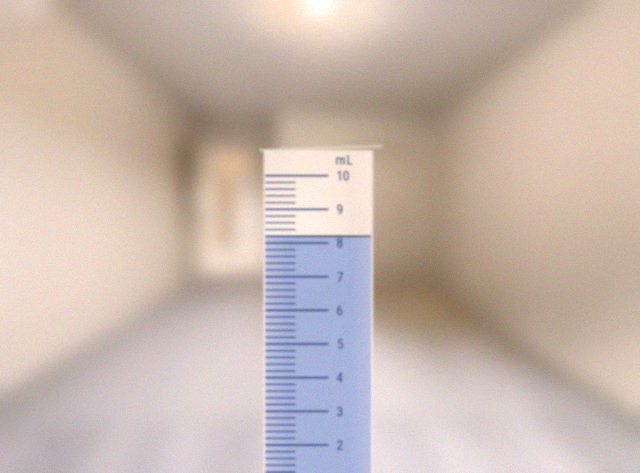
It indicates 8.2 mL
